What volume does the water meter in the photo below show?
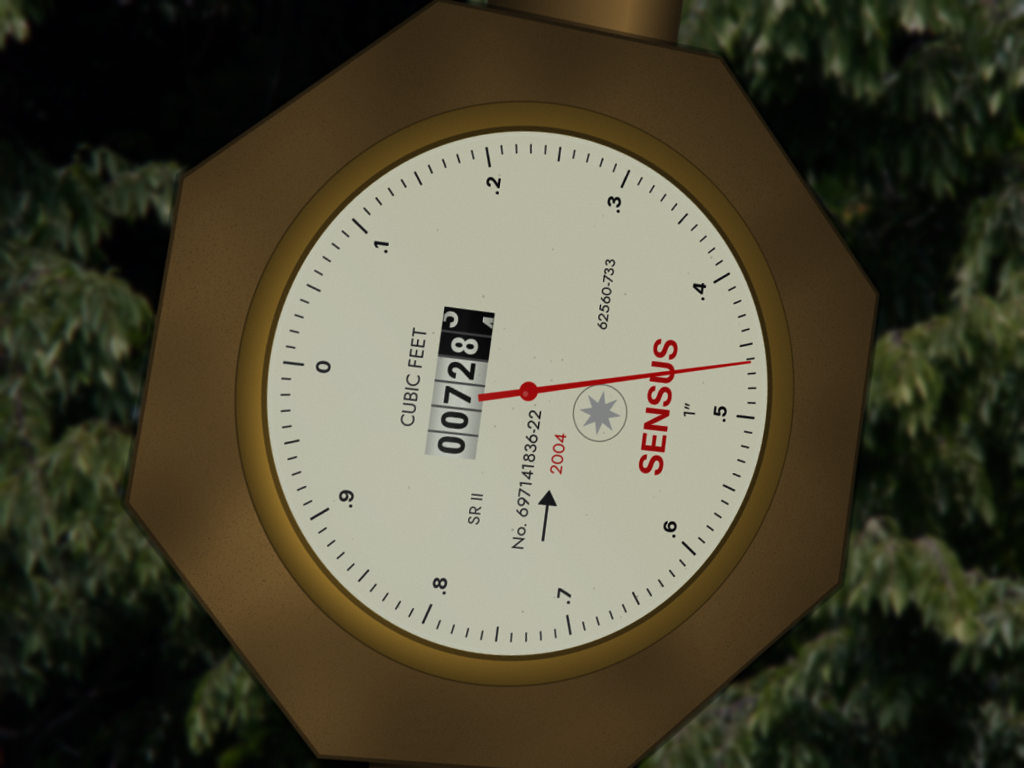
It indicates 7283.46 ft³
